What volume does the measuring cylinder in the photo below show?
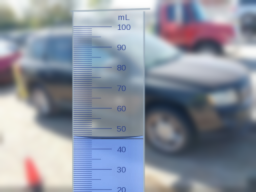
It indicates 45 mL
